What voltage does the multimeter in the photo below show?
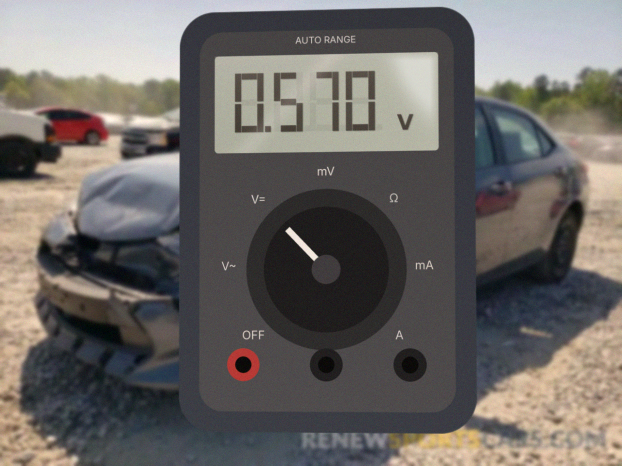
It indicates 0.570 V
